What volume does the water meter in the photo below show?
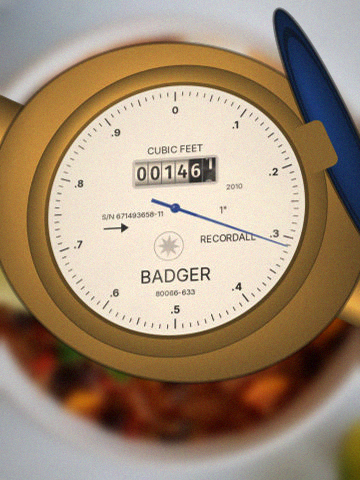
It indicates 1461.31 ft³
